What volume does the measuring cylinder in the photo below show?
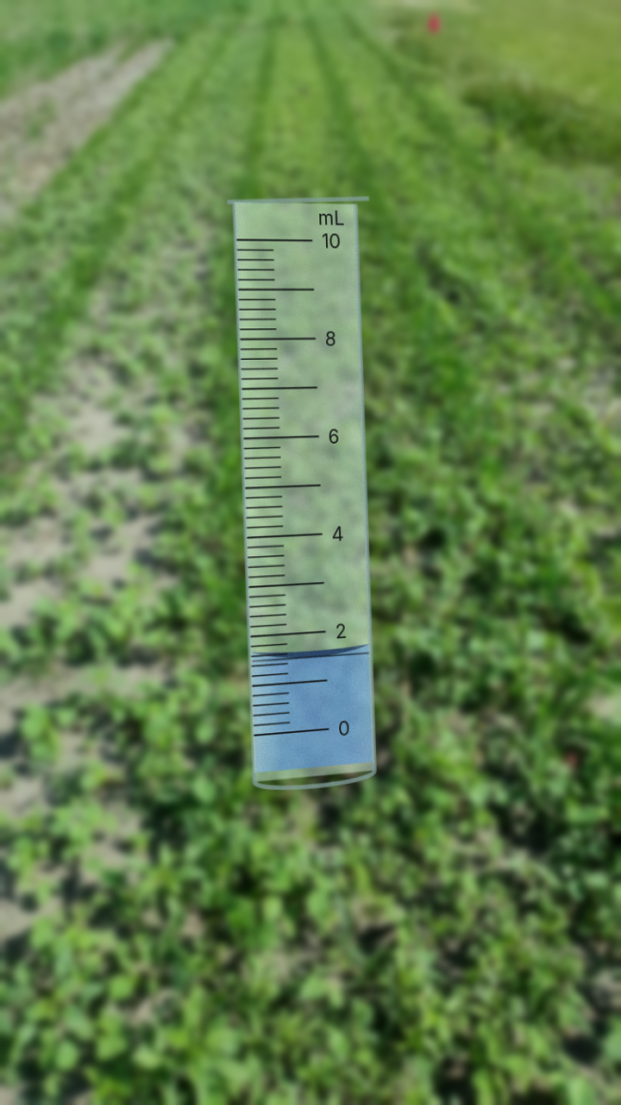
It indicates 1.5 mL
